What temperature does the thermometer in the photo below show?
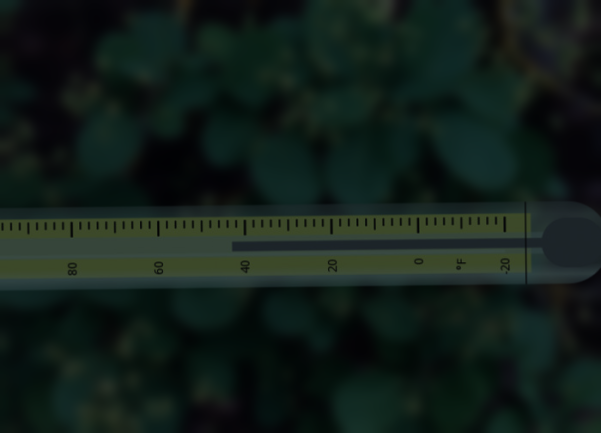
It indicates 43 °F
